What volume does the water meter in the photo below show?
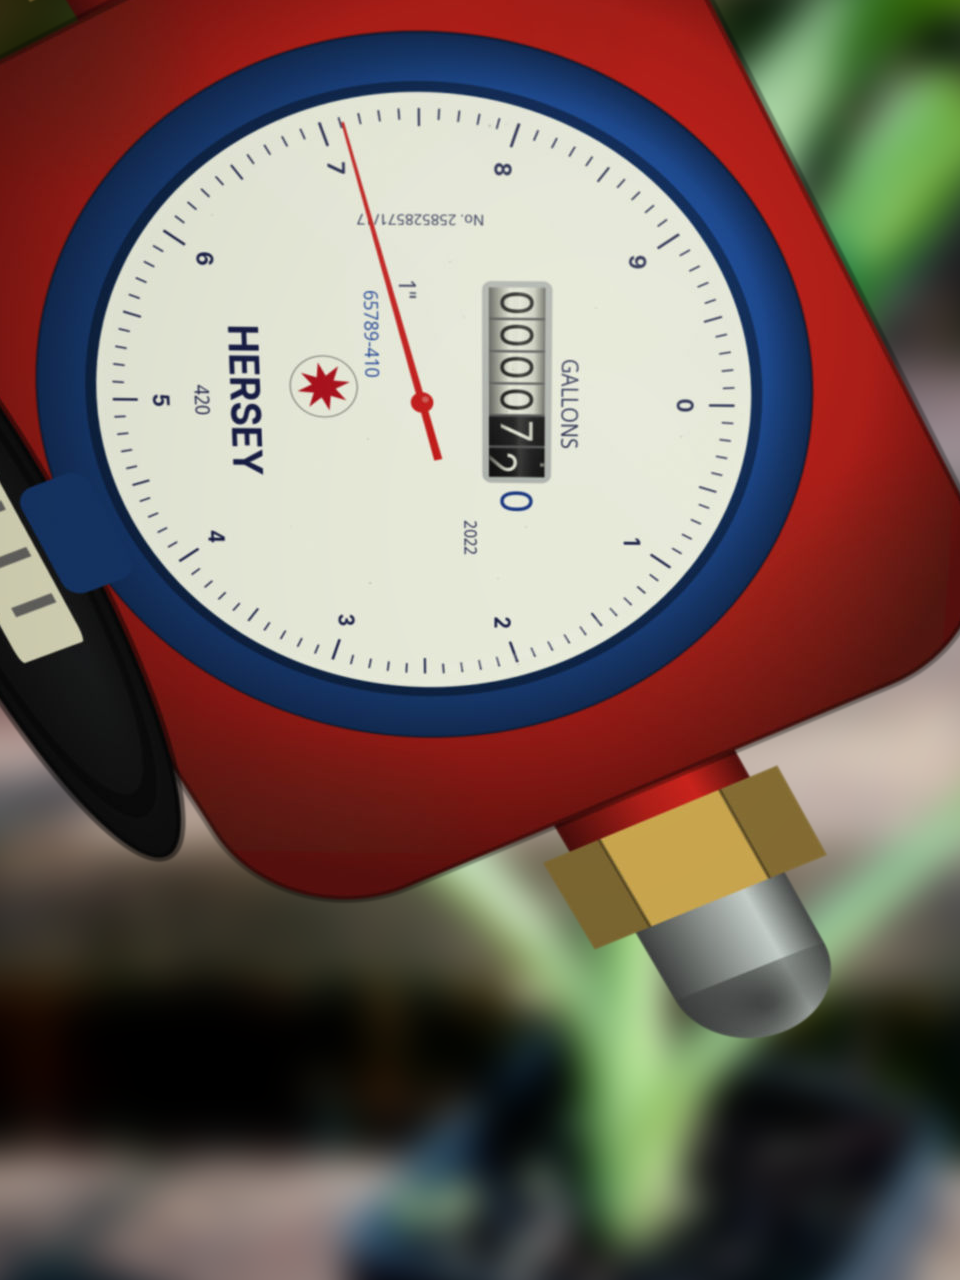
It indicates 717.1 gal
